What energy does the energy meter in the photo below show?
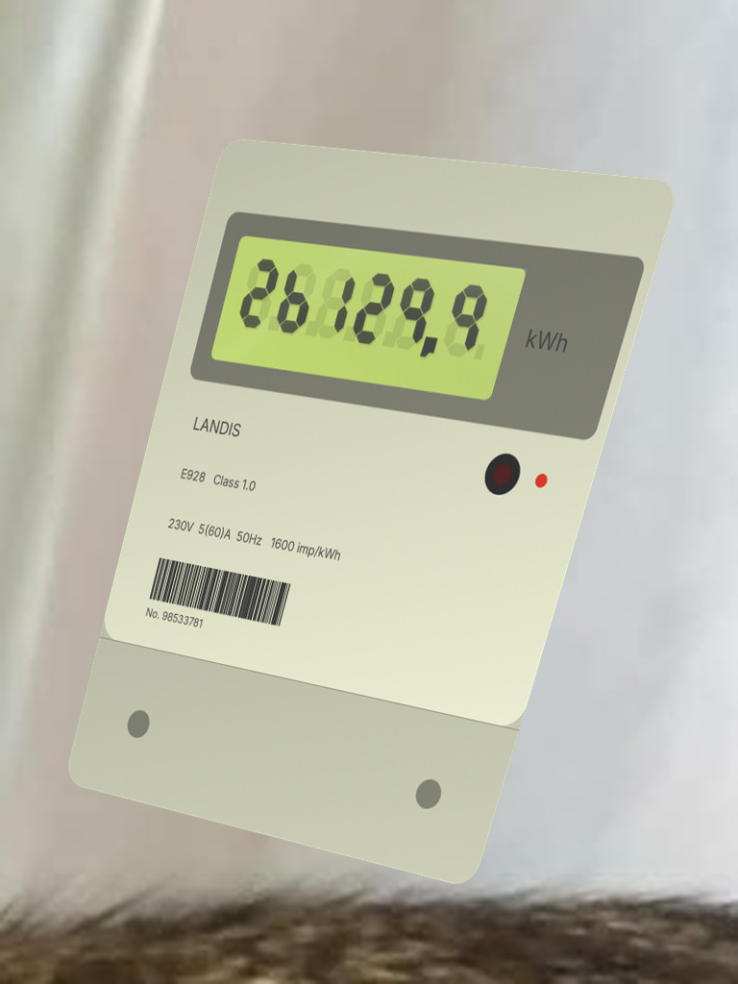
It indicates 26129.9 kWh
